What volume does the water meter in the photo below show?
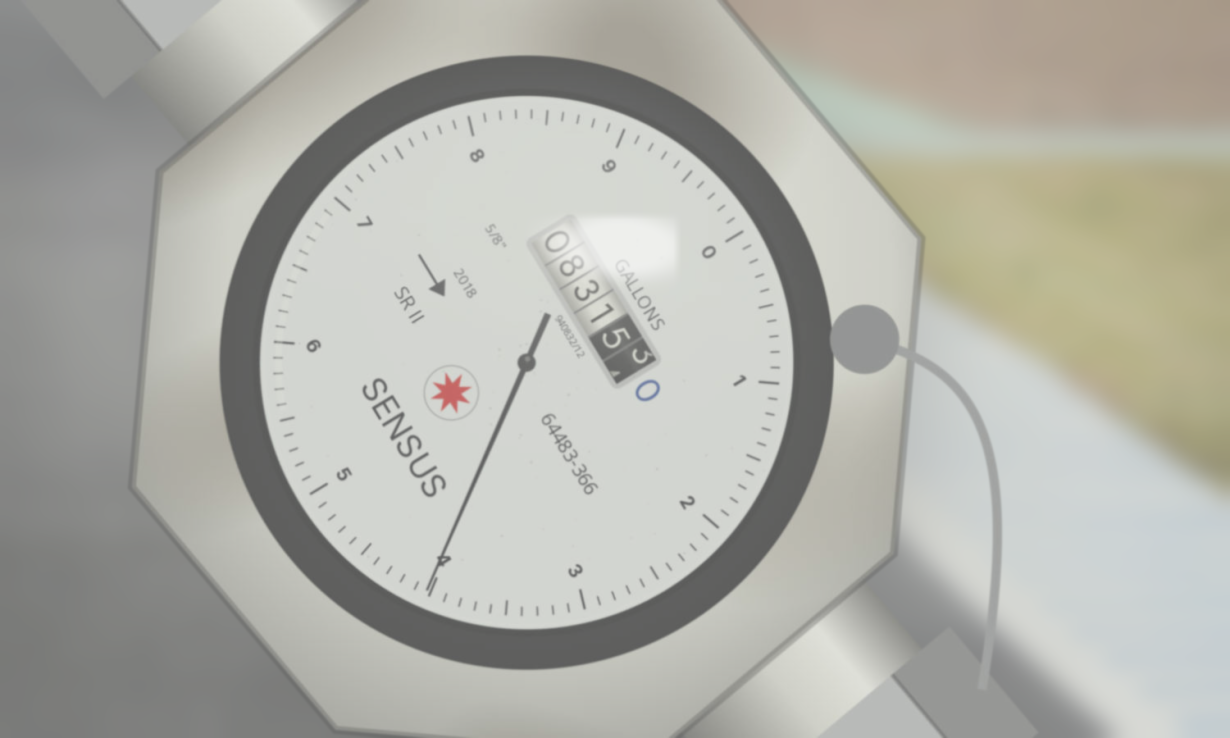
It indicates 831534.0 gal
